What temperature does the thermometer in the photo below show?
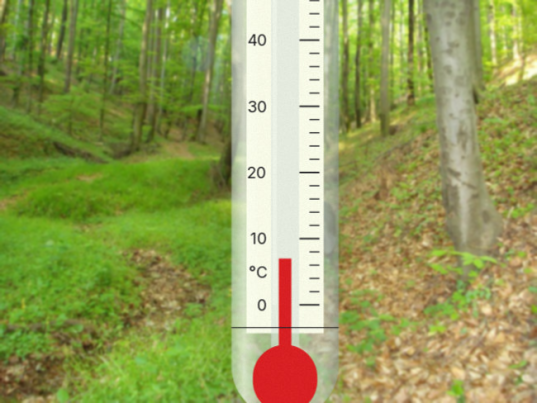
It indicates 7 °C
